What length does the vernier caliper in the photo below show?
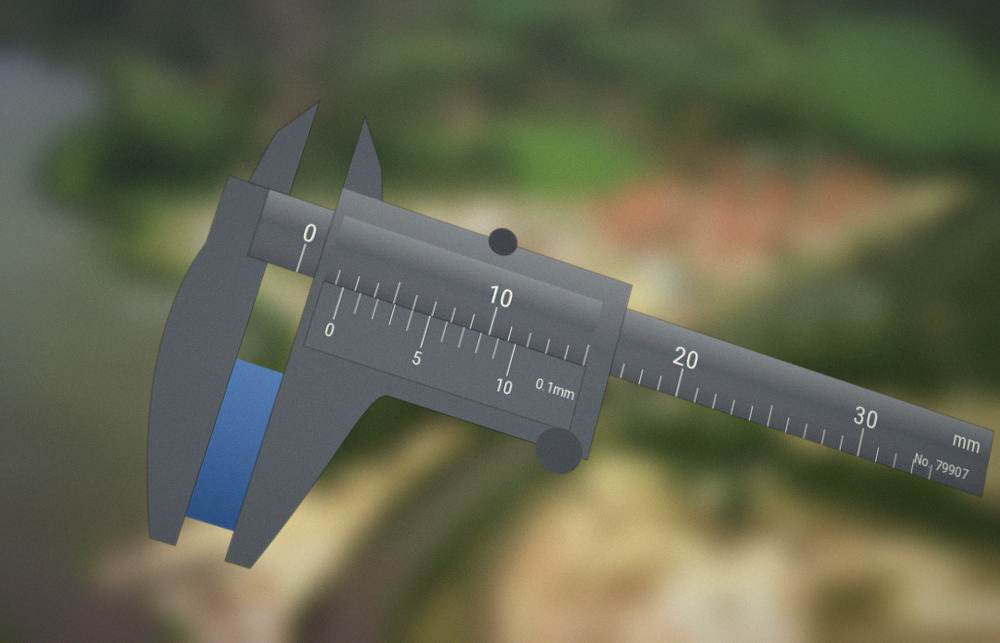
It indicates 2.4 mm
